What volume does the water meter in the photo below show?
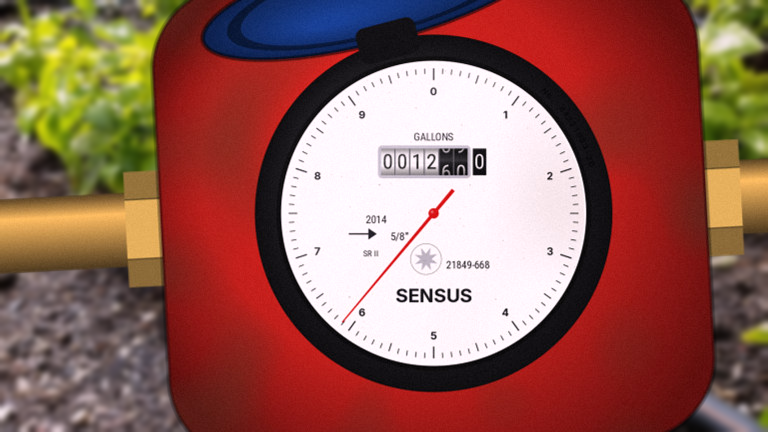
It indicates 12596.1 gal
